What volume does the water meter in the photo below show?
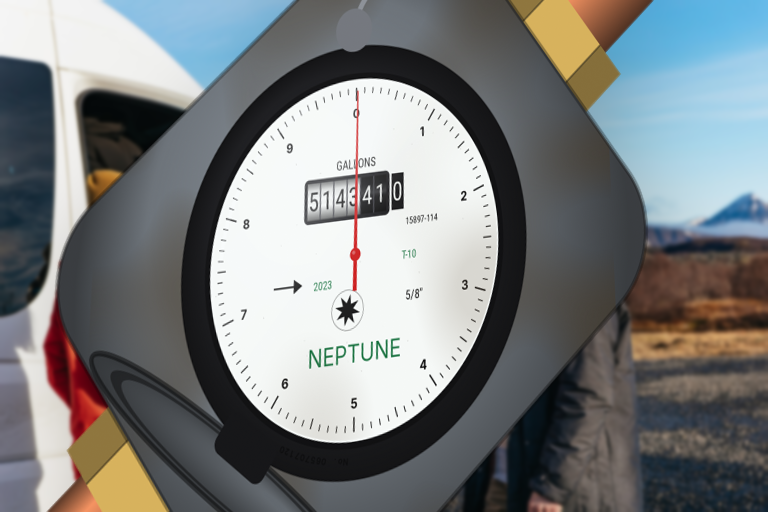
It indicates 5143410.0 gal
